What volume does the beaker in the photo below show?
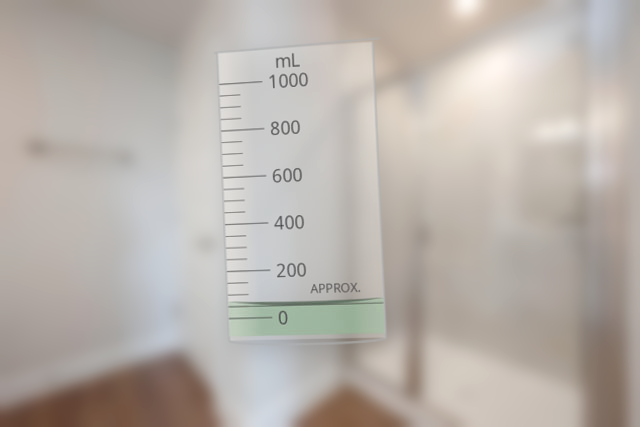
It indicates 50 mL
